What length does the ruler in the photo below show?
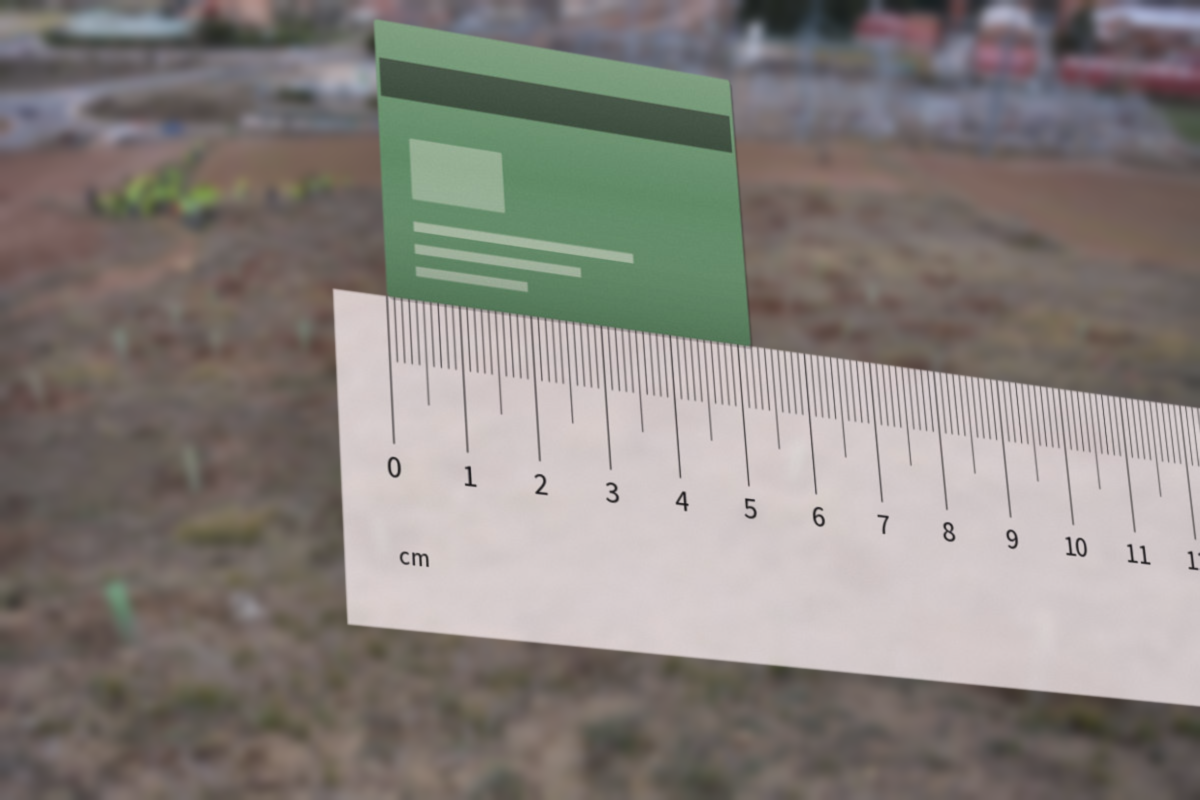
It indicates 5.2 cm
